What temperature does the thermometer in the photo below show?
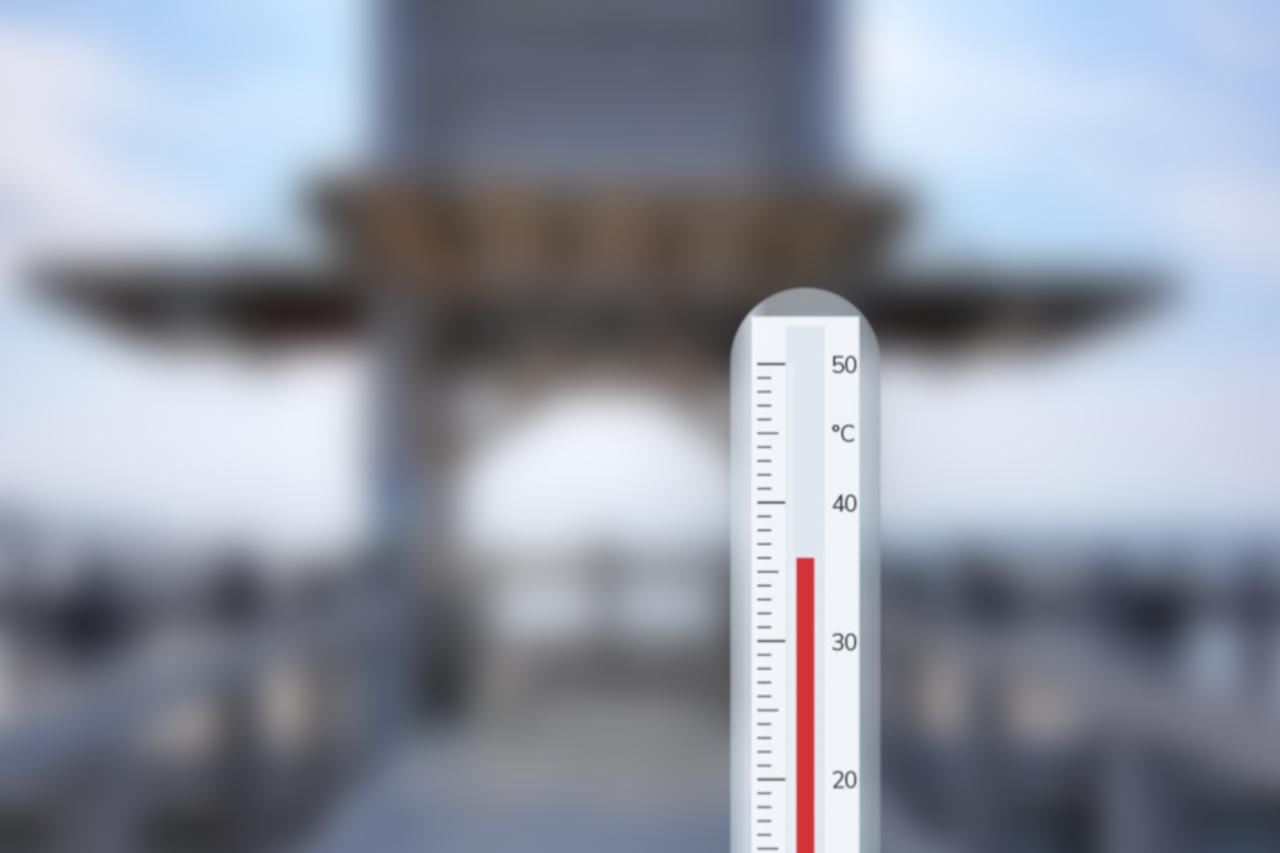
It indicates 36 °C
